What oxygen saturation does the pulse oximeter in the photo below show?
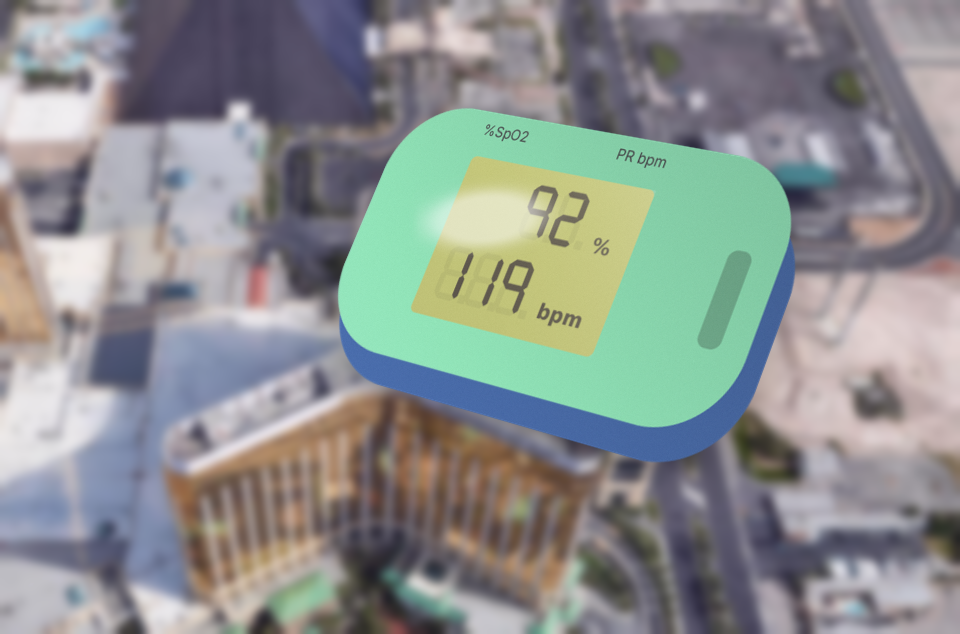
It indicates 92 %
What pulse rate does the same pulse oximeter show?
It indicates 119 bpm
